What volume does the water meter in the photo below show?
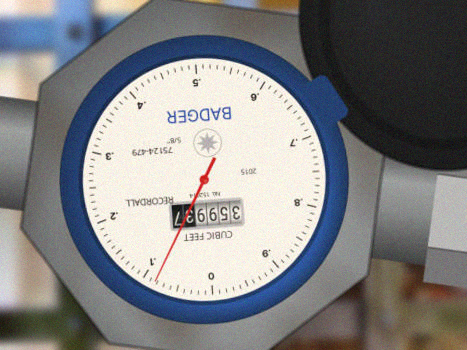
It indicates 359937.08 ft³
